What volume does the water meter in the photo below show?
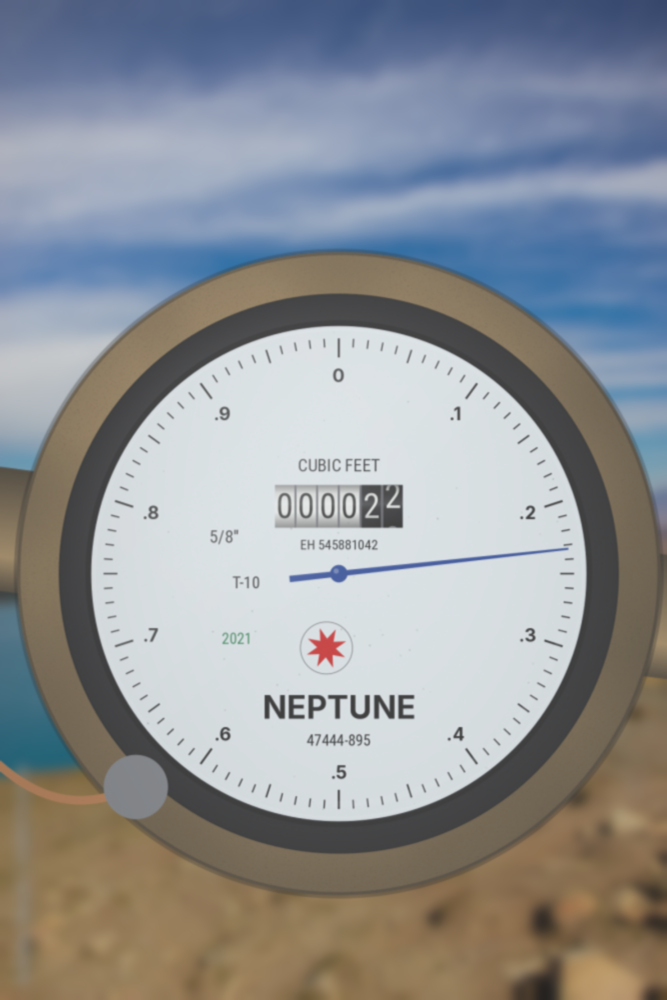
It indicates 22.23 ft³
